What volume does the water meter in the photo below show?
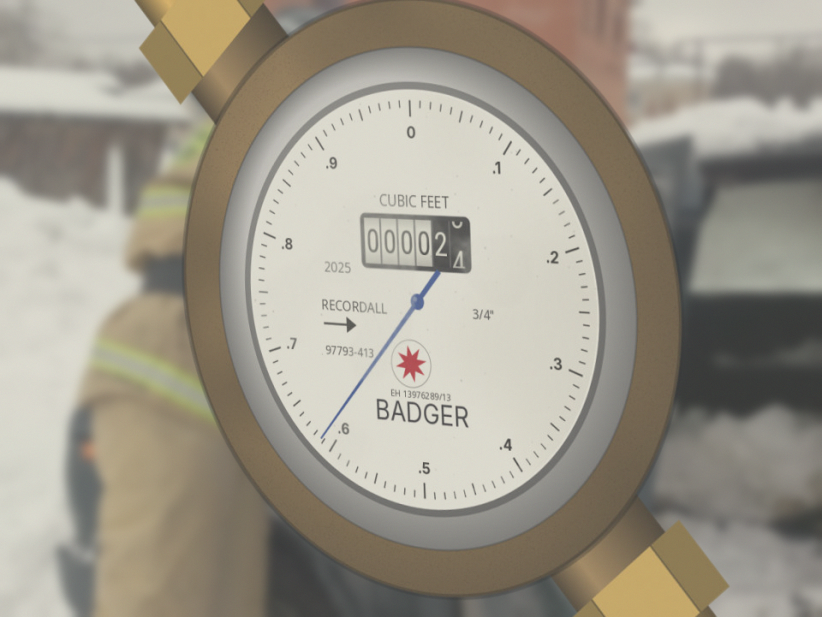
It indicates 23.61 ft³
